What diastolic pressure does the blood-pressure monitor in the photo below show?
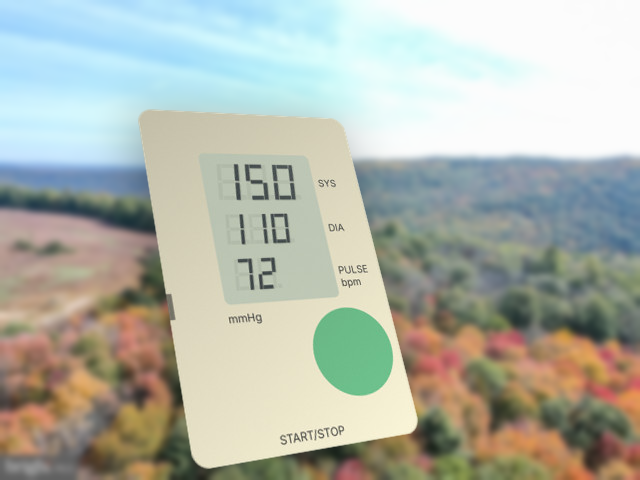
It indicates 110 mmHg
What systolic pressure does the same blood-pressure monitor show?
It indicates 150 mmHg
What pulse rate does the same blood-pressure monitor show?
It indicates 72 bpm
